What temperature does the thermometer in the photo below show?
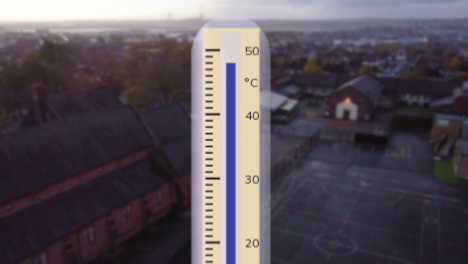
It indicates 48 °C
